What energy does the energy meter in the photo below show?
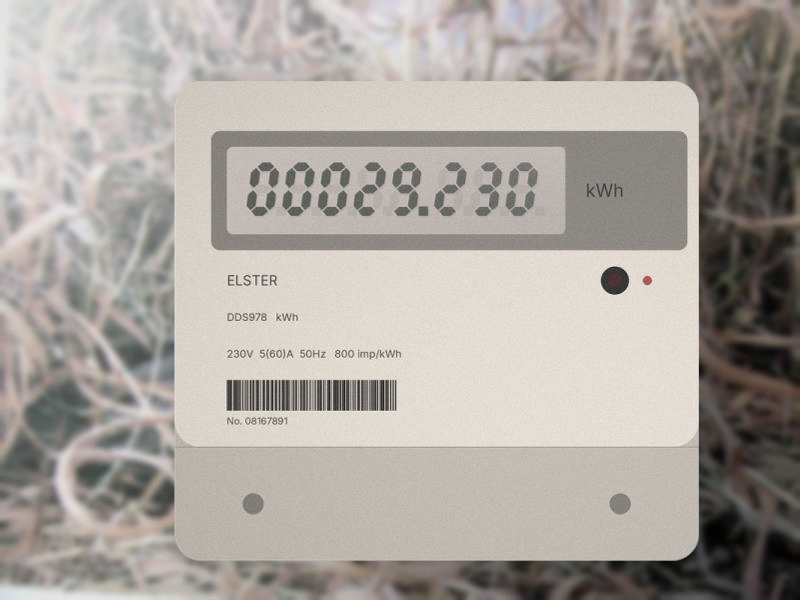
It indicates 29.230 kWh
